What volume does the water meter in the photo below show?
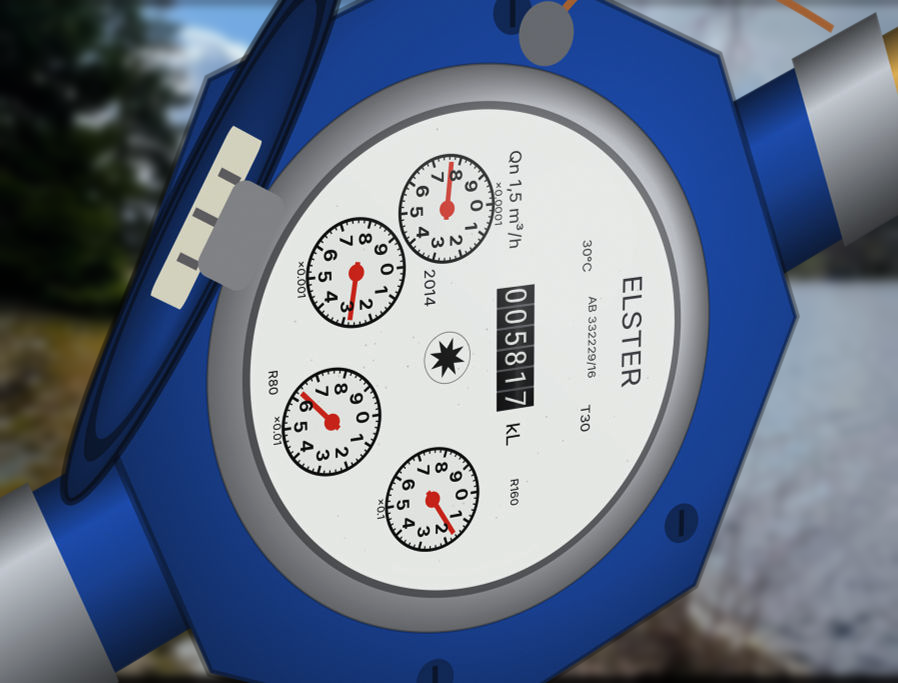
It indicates 5817.1627 kL
